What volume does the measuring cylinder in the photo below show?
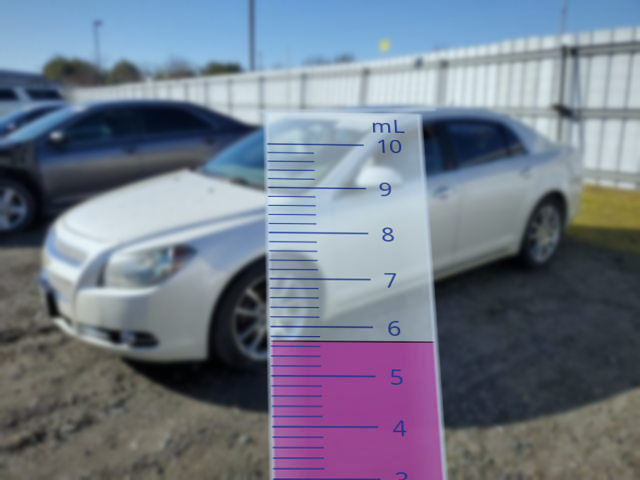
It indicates 5.7 mL
